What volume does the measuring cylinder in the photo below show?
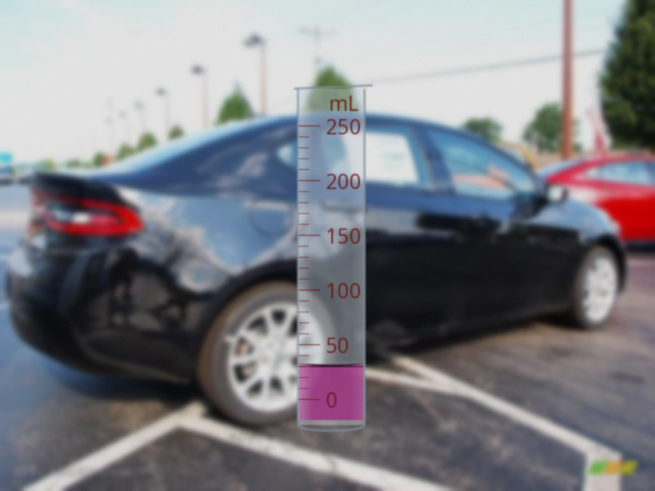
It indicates 30 mL
